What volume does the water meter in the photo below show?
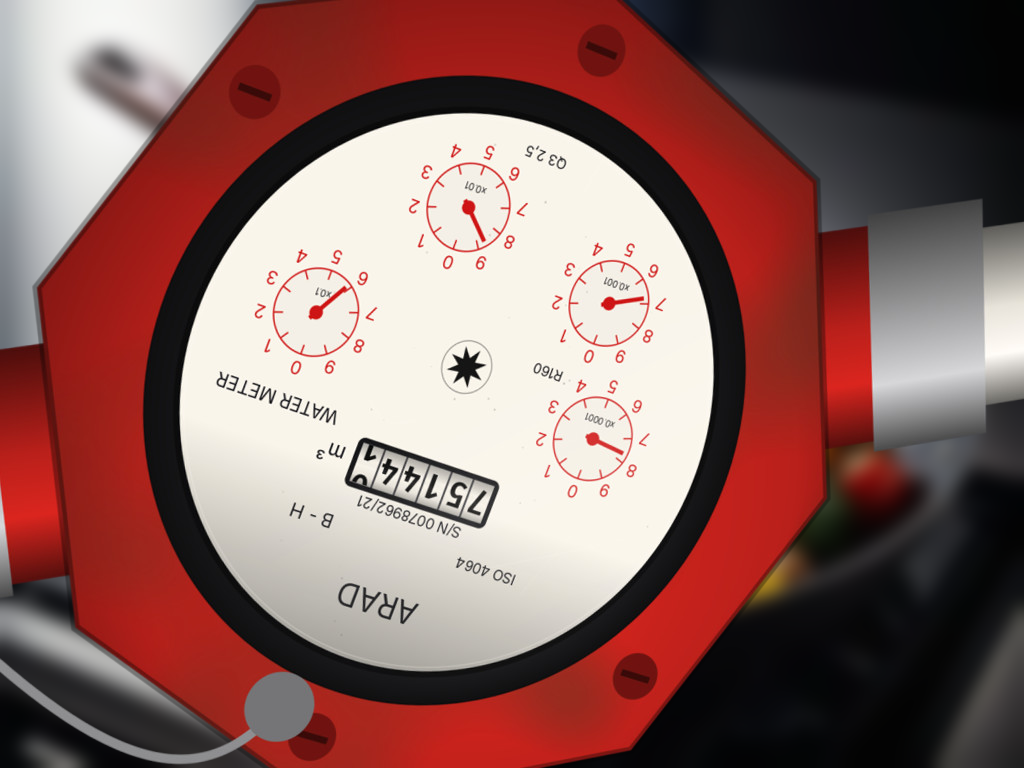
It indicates 751440.5867 m³
